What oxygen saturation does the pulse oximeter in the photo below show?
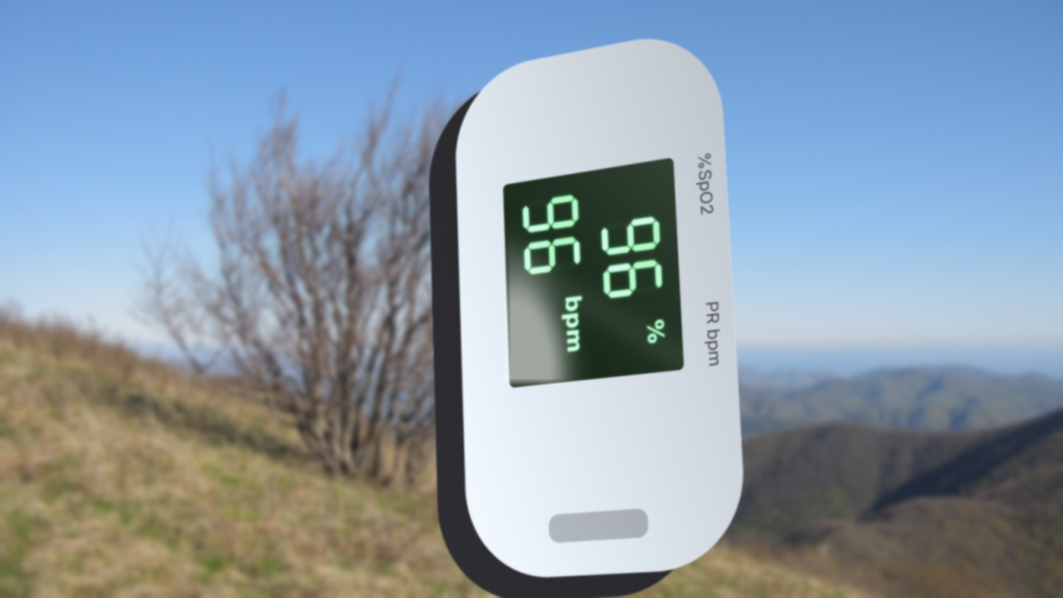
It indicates 96 %
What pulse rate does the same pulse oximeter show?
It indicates 96 bpm
